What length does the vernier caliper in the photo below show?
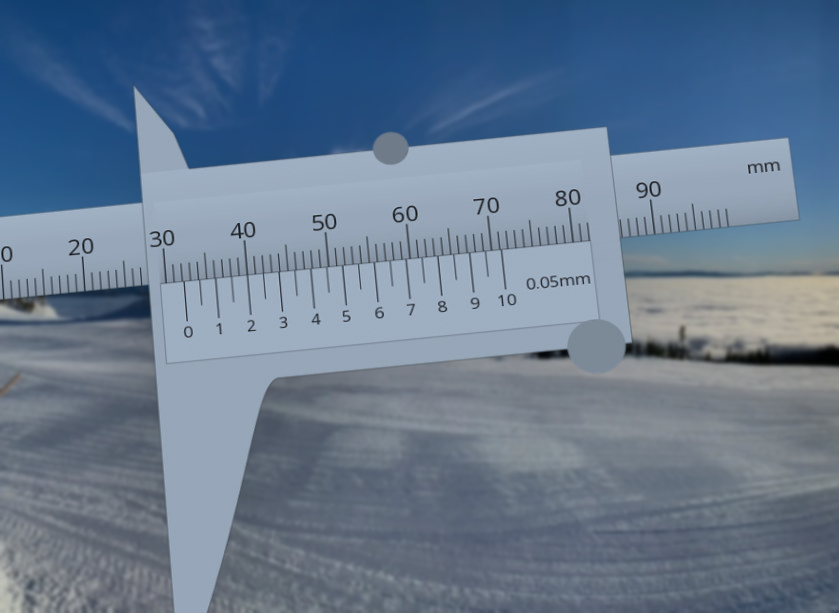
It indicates 32.2 mm
